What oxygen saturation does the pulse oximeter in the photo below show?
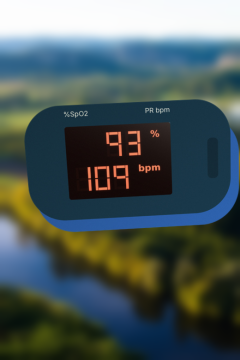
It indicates 93 %
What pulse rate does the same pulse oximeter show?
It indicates 109 bpm
